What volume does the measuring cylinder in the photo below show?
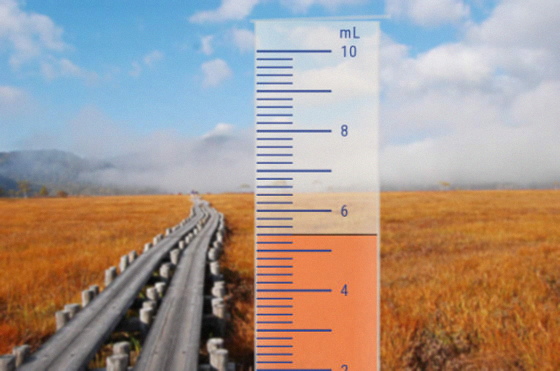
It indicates 5.4 mL
